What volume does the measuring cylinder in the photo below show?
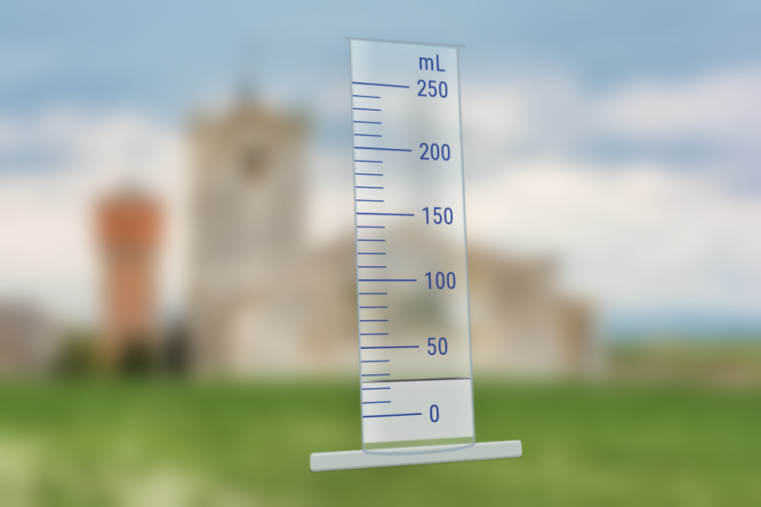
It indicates 25 mL
